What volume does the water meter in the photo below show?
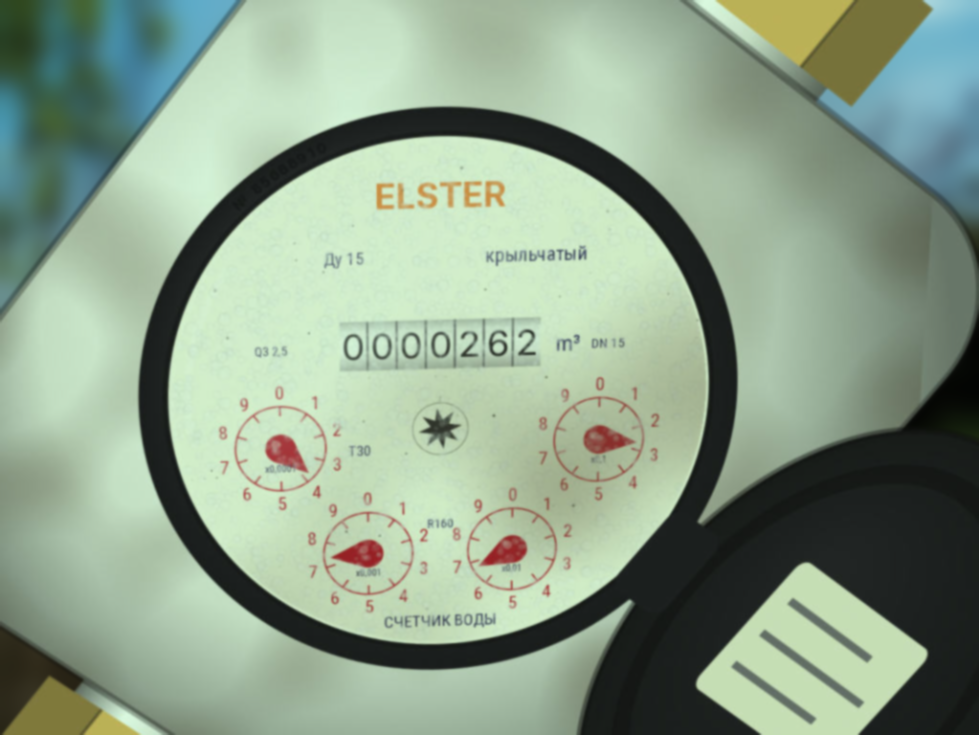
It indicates 262.2673 m³
